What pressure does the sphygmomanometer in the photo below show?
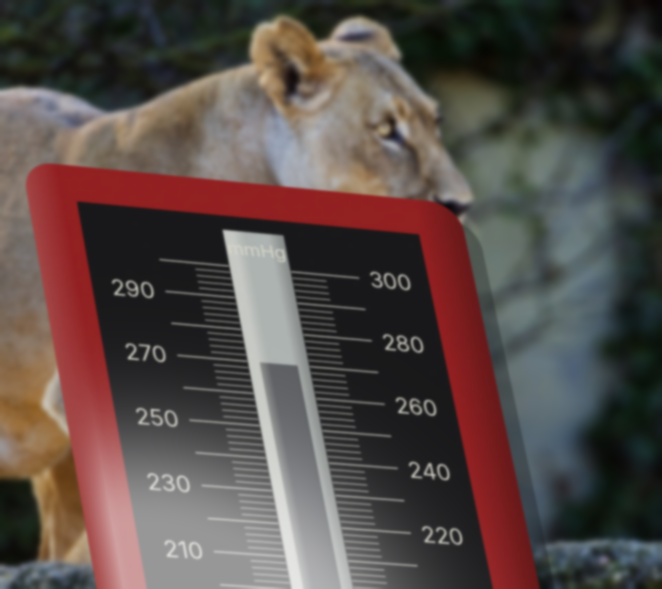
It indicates 270 mmHg
